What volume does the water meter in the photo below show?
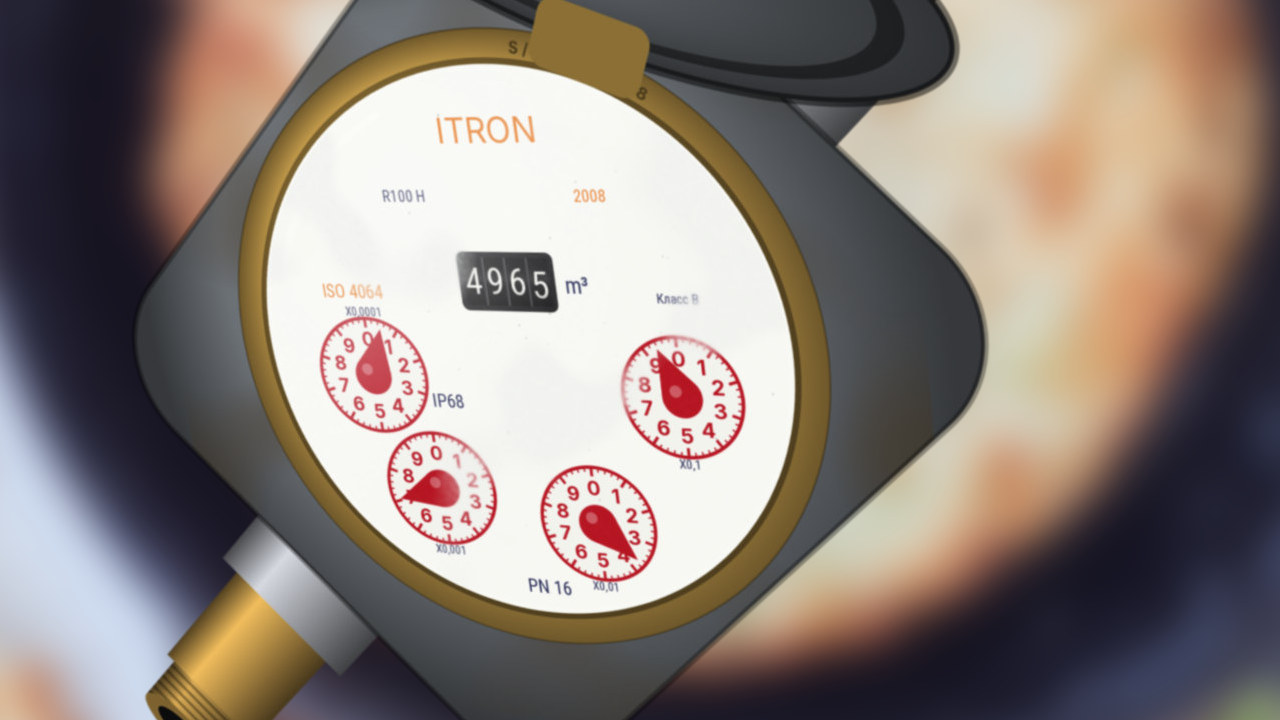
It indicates 4964.9370 m³
